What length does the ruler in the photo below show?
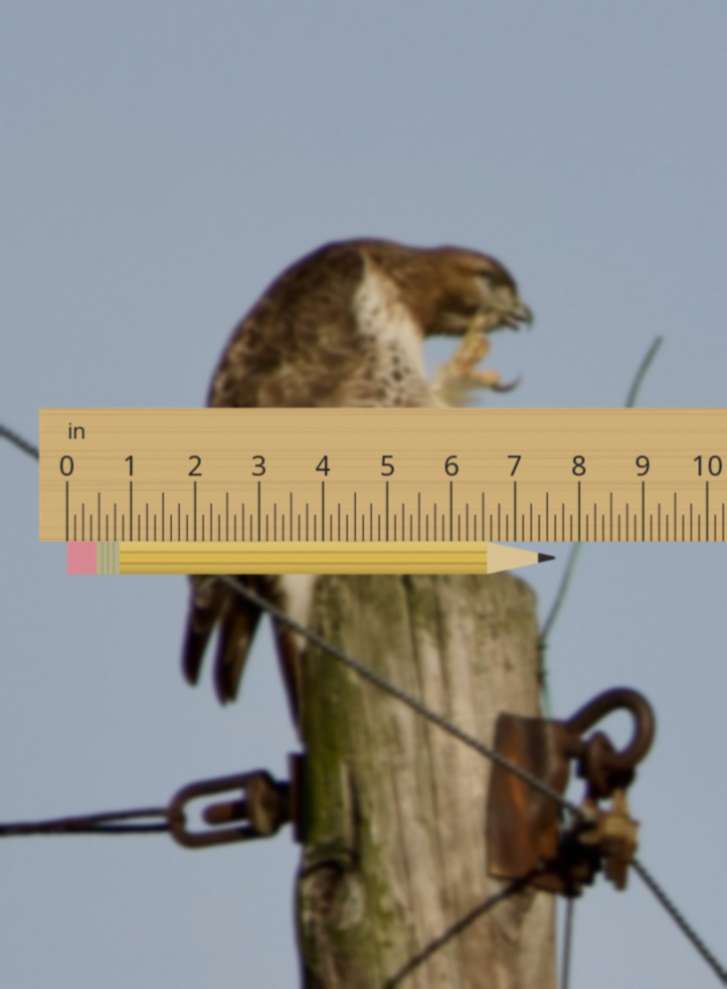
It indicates 7.625 in
